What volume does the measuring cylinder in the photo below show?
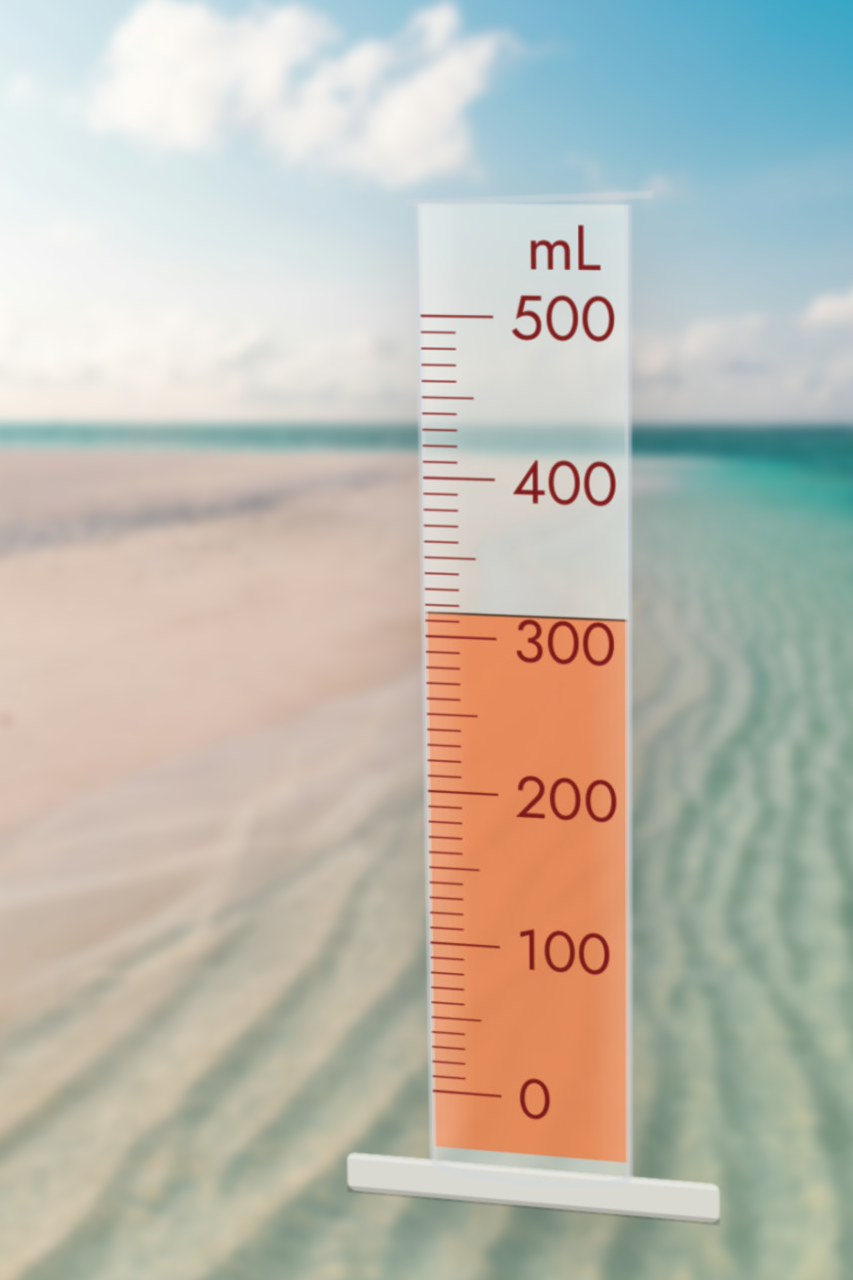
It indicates 315 mL
